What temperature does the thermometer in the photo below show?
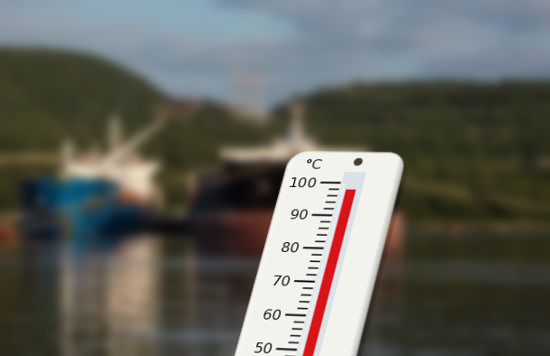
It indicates 98 °C
